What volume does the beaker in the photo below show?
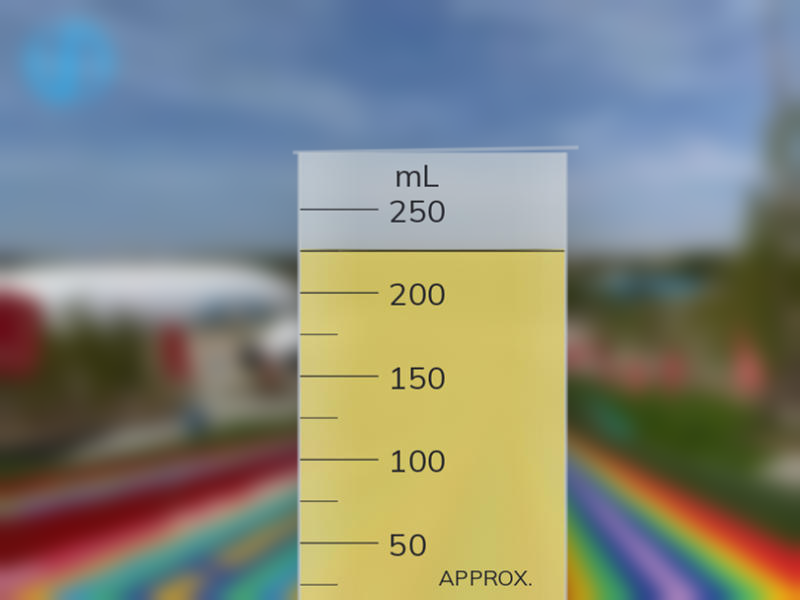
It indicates 225 mL
